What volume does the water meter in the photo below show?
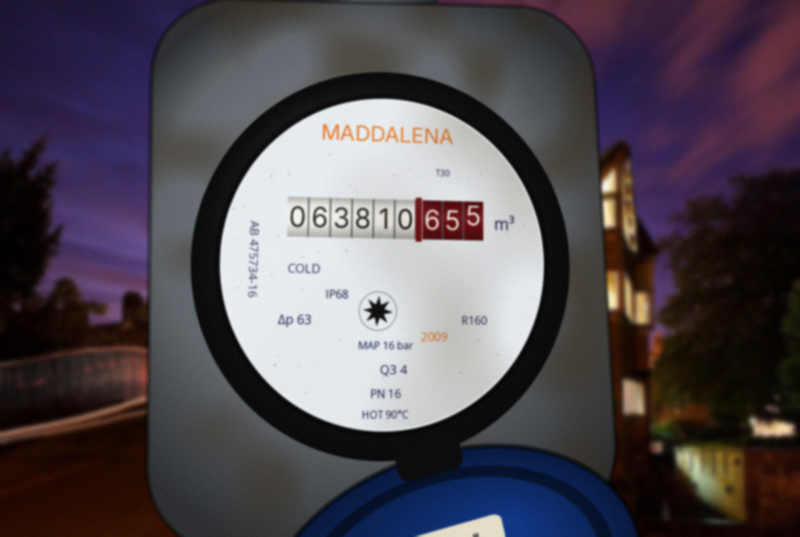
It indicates 63810.655 m³
